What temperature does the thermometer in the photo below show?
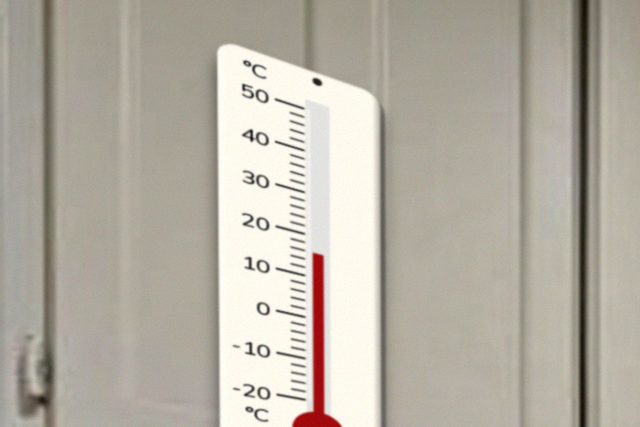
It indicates 16 °C
